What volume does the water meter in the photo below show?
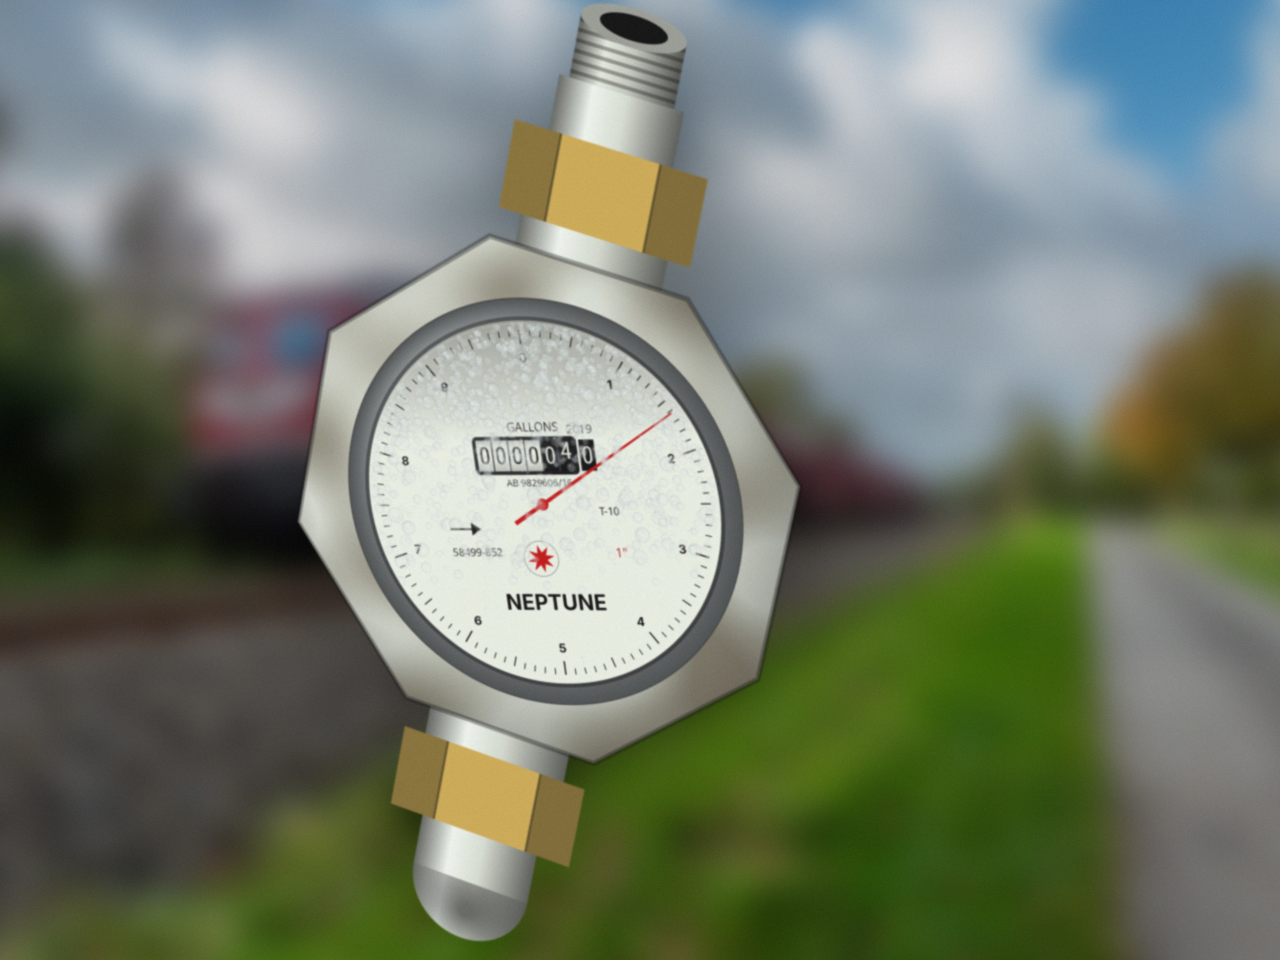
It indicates 41.6 gal
